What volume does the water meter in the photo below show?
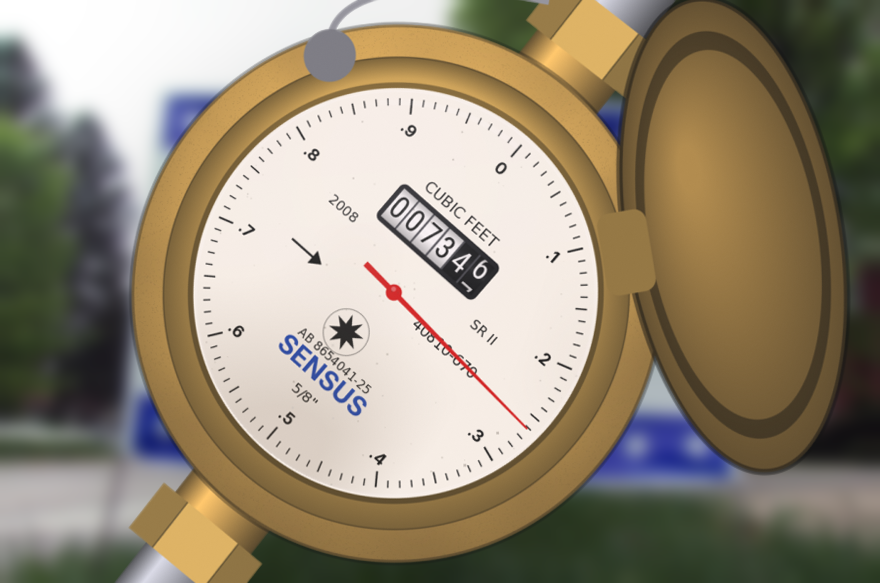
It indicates 7346.26 ft³
